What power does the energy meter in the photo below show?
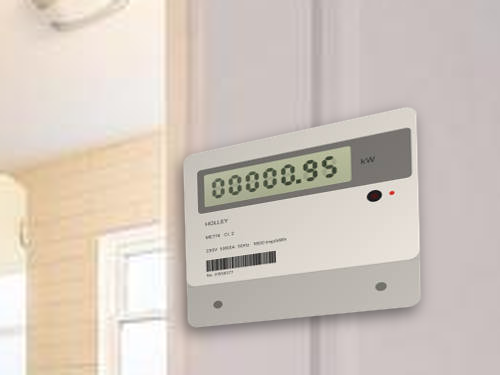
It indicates 0.95 kW
